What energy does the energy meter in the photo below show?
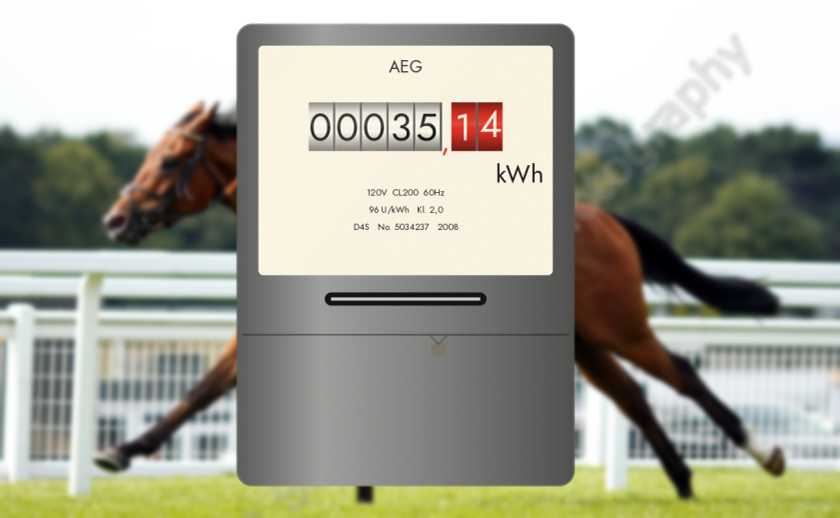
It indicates 35.14 kWh
